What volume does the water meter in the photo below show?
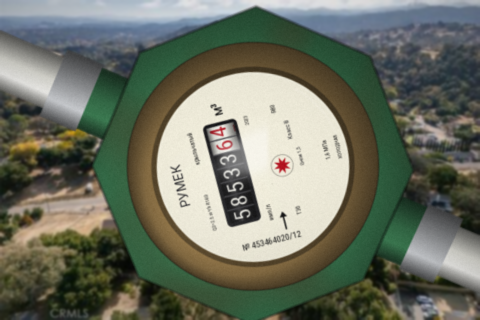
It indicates 58533.64 m³
